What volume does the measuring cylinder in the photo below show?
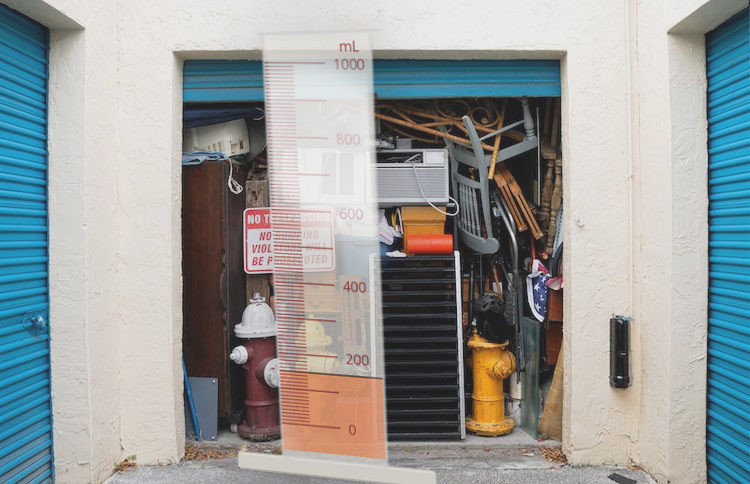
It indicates 150 mL
